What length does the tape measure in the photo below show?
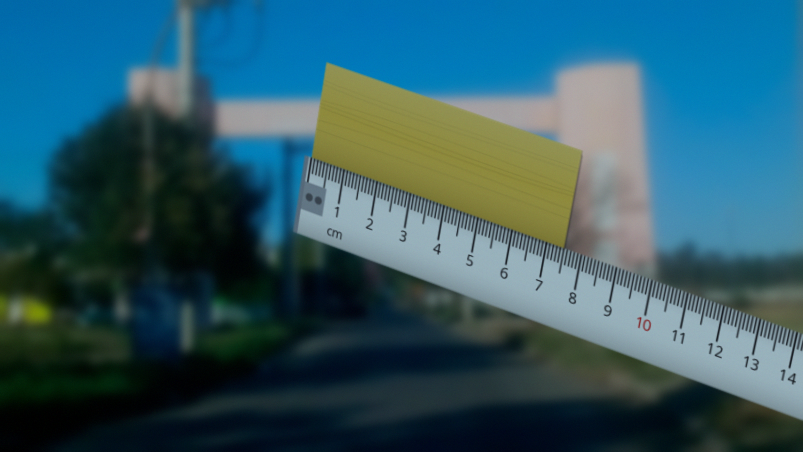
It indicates 7.5 cm
